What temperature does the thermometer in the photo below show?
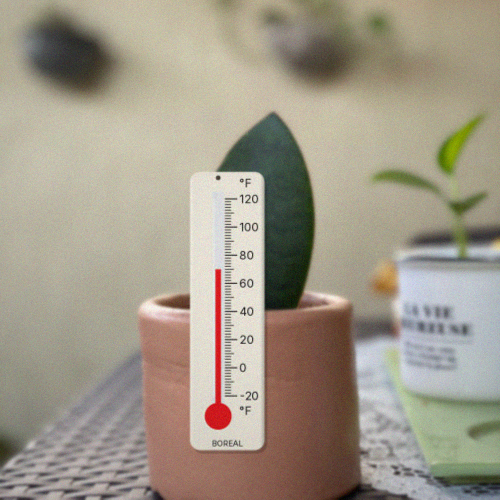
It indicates 70 °F
